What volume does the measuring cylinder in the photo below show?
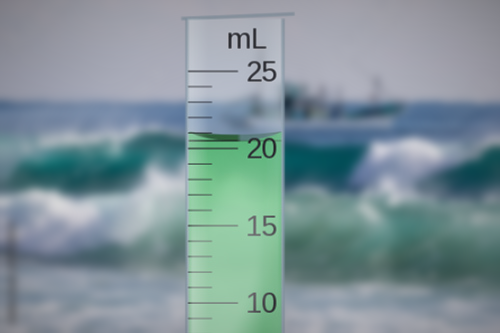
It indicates 20.5 mL
